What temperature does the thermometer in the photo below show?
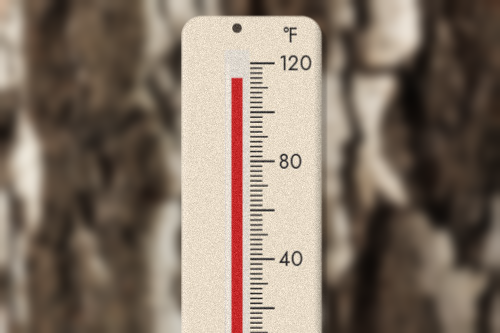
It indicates 114 °F
